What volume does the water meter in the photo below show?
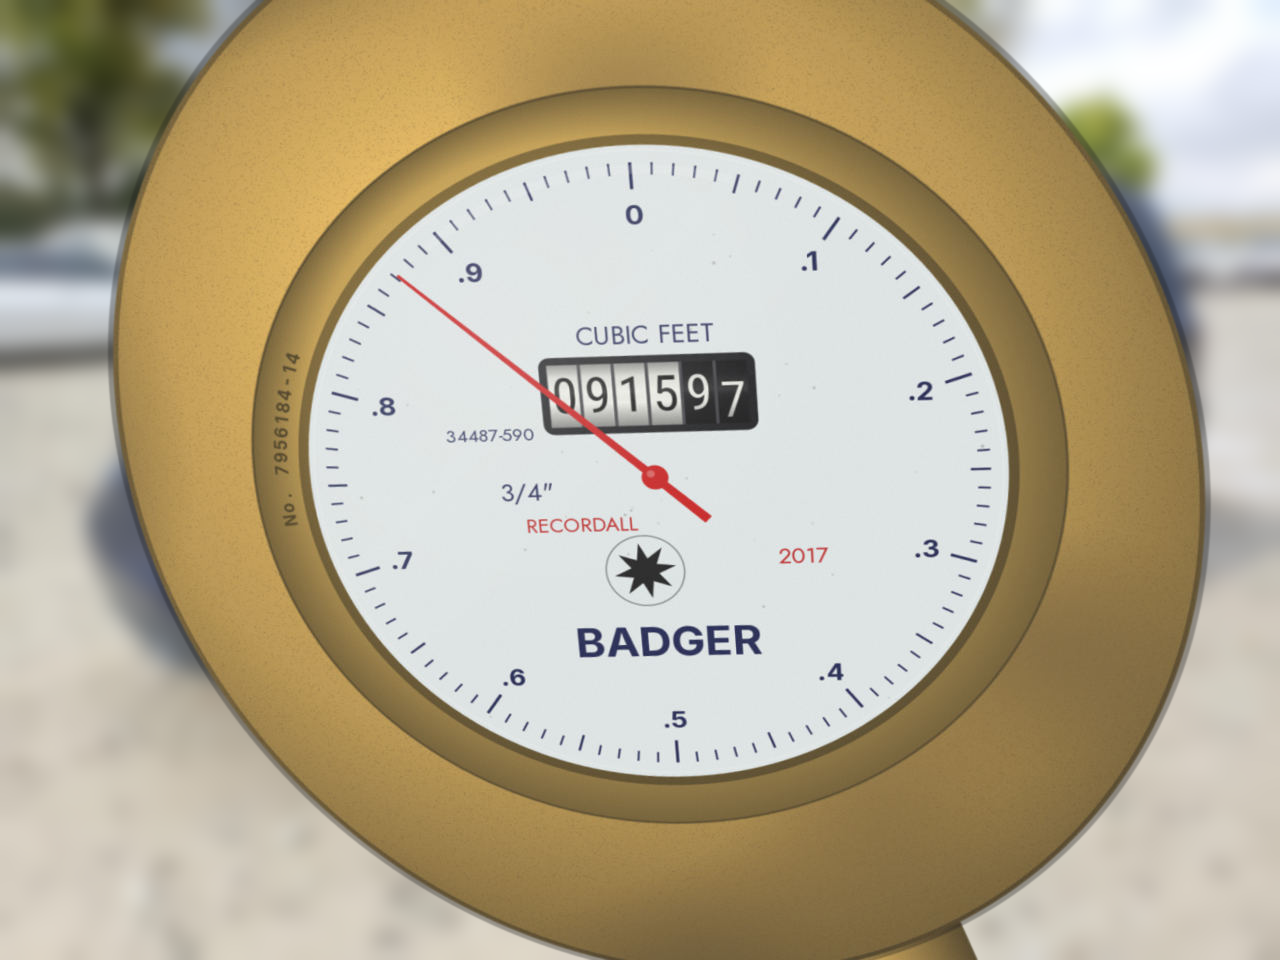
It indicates 91596.87 ft³
